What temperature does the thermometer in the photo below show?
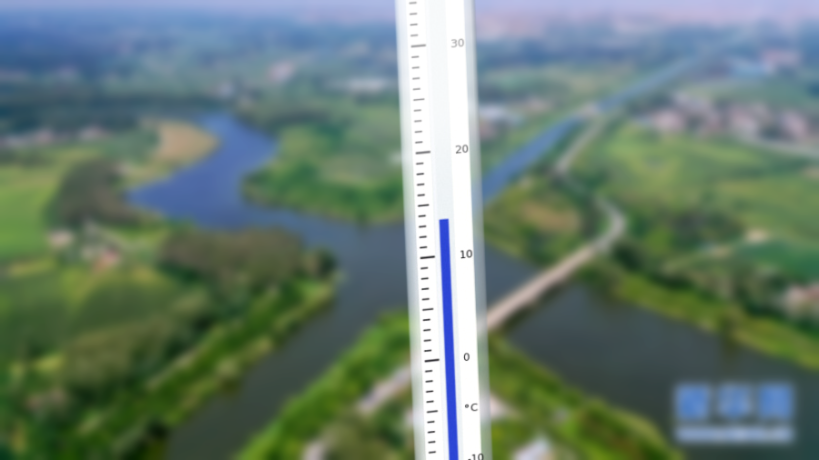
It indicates 13.5 °C
